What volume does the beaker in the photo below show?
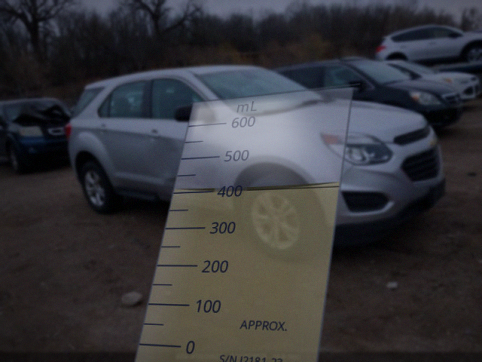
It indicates 400 mL
